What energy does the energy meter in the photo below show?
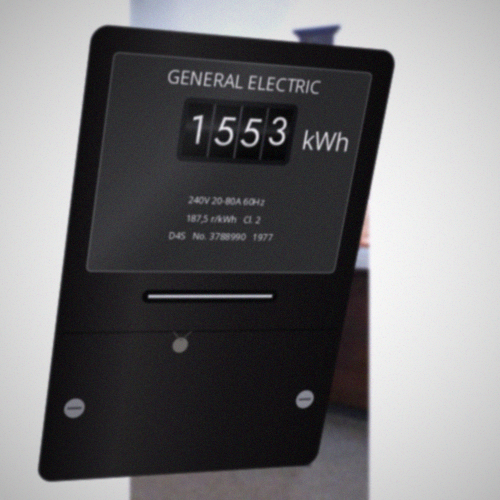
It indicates 1553 kWh
